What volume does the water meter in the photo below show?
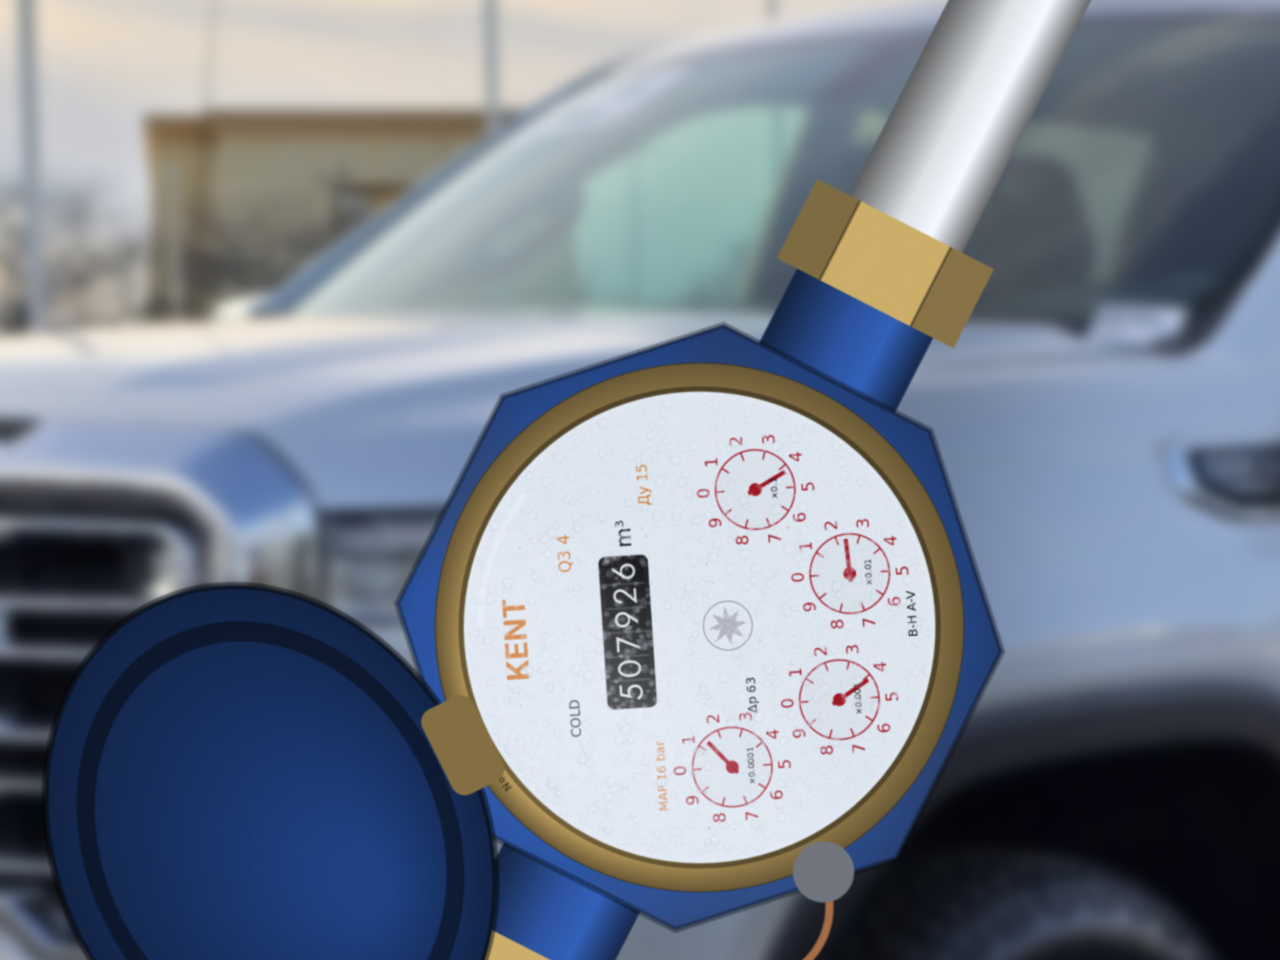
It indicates 507926.4241 m³
